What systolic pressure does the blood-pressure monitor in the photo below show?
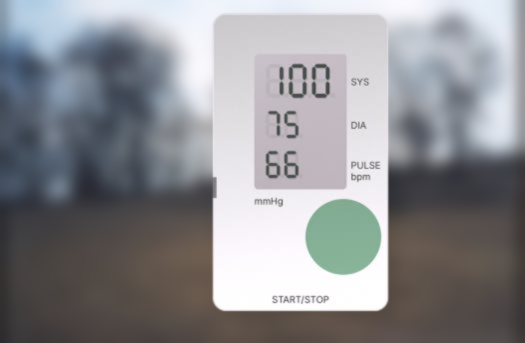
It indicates 100 mmHg
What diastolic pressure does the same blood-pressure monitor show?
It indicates 75 mmHg
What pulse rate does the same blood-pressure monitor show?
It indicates 66 bpm
